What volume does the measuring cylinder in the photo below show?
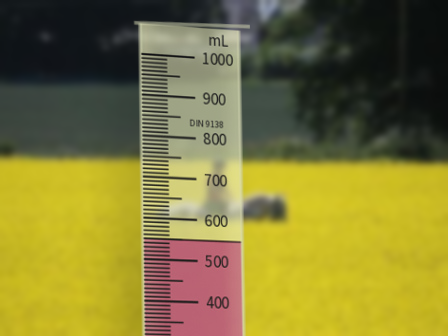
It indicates 550 mL
